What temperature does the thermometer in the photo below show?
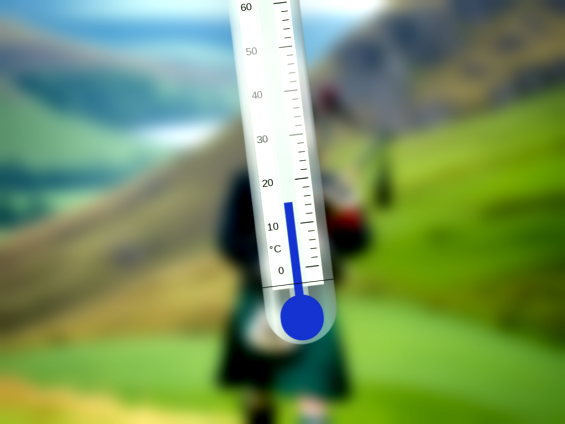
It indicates 15 °C
